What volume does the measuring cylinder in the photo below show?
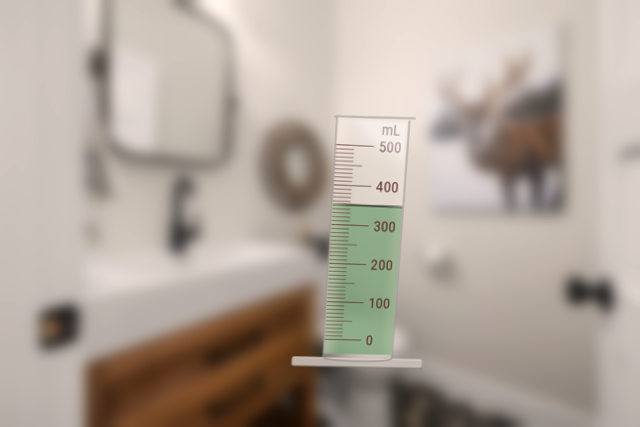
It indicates 350 mL
